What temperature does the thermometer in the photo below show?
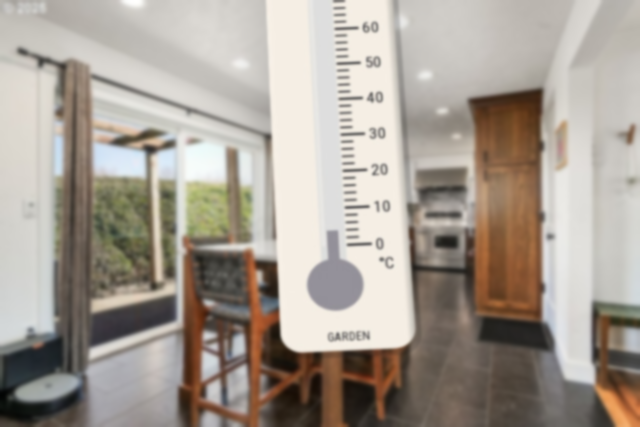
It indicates 4 °C
